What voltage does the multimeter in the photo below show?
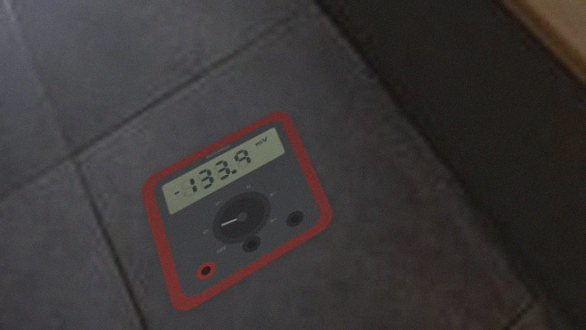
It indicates -133.9 mV
